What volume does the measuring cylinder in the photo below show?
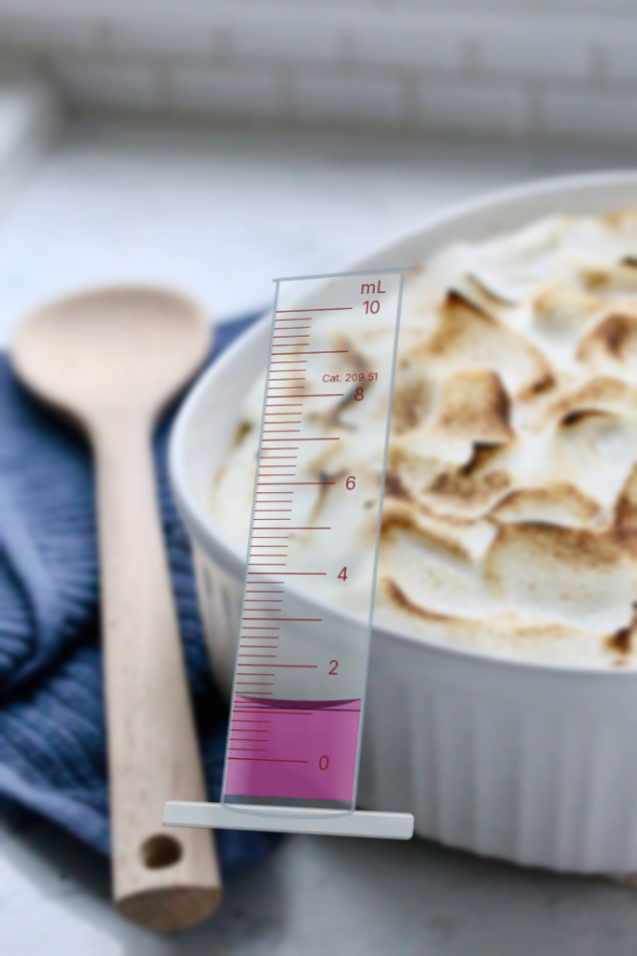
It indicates 1.1 mL
